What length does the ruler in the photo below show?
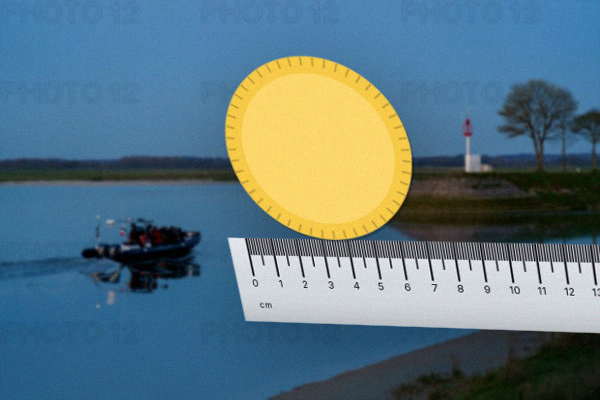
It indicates 7 cm
